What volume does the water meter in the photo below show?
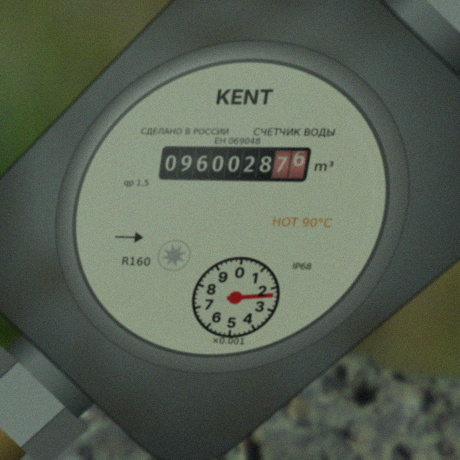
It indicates 960028.762 m³
